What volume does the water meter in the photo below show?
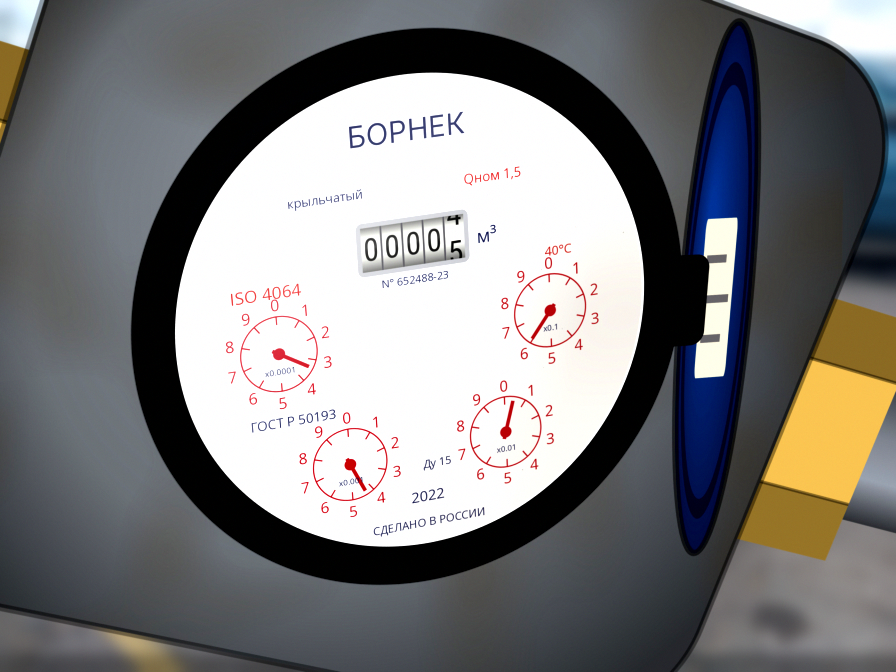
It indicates 4.6043 m³
